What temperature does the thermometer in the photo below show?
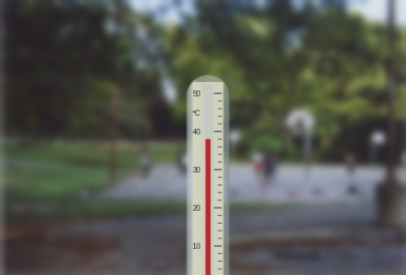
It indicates 38 °C
